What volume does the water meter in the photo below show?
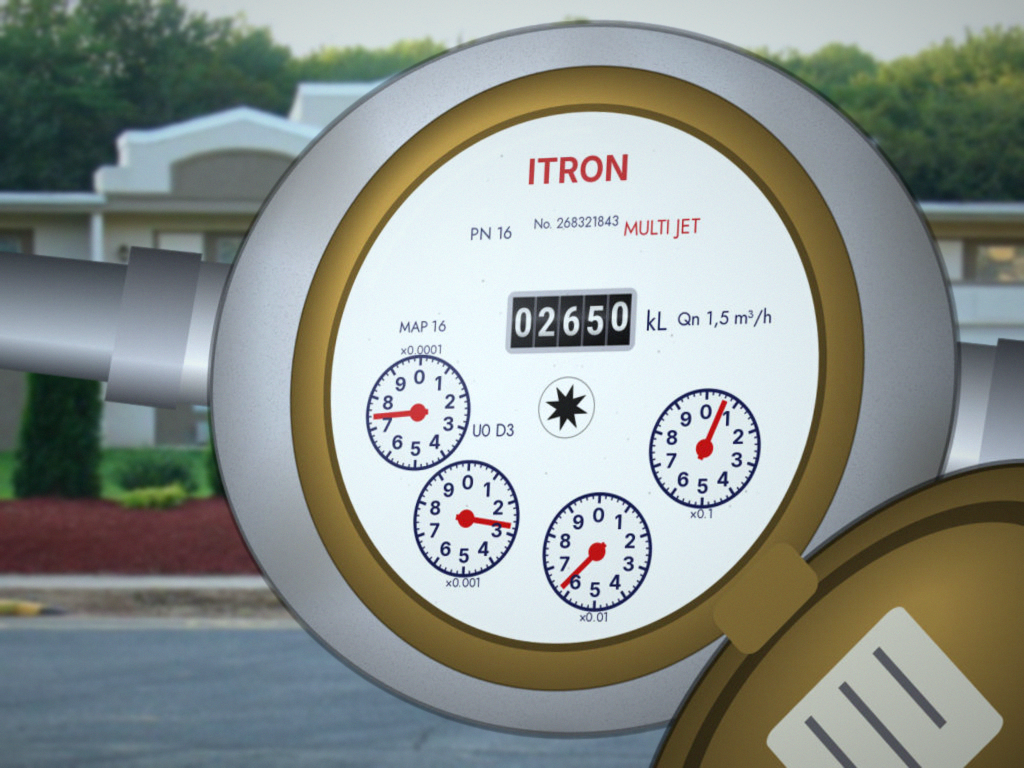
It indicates 2650.0627 kL
